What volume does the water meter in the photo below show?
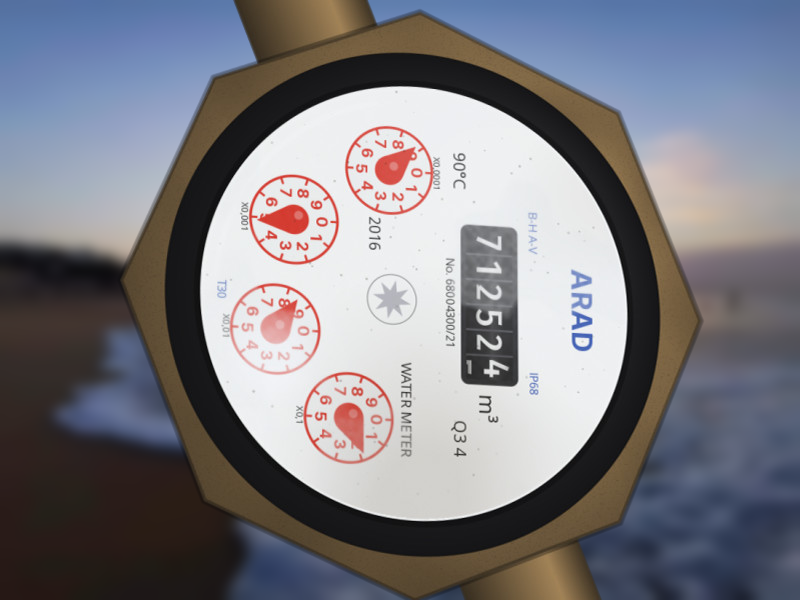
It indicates 712524.1848 m³
